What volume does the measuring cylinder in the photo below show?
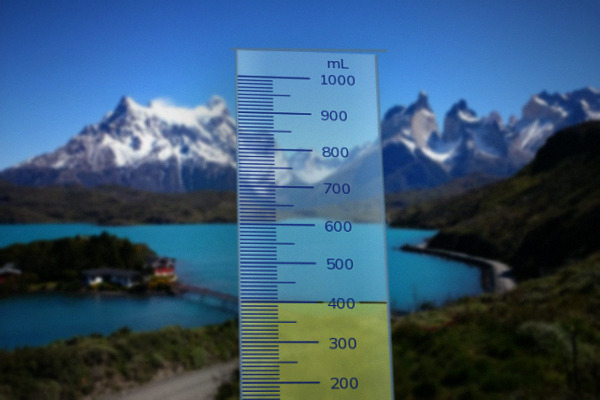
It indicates 400 mL
